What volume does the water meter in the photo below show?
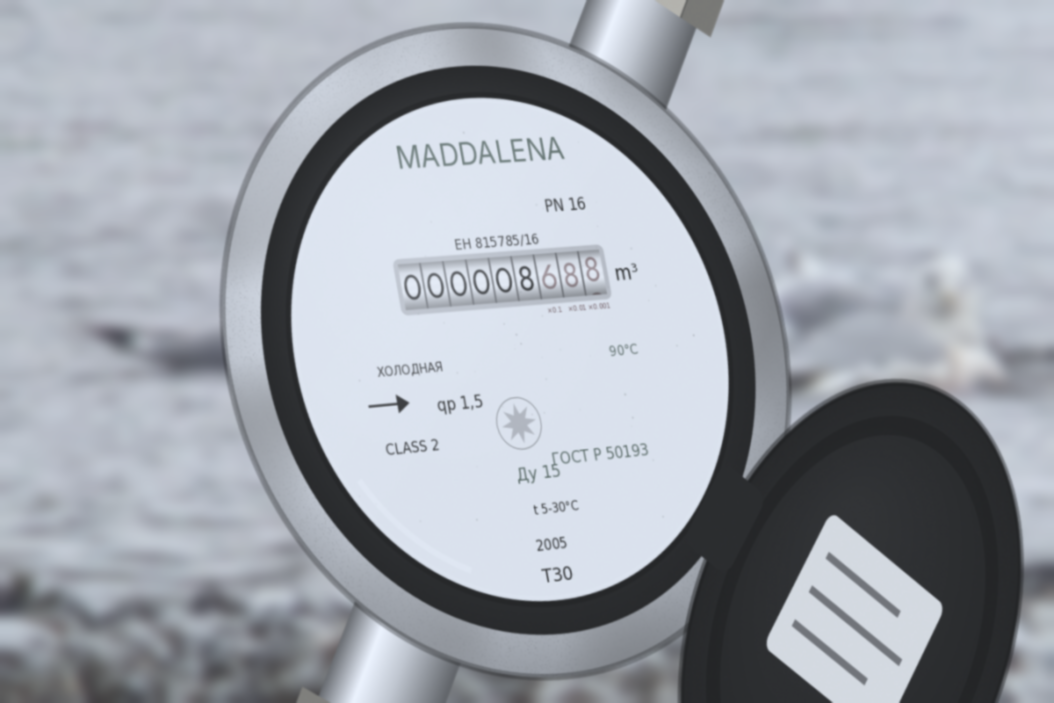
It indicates 8.688 m³
